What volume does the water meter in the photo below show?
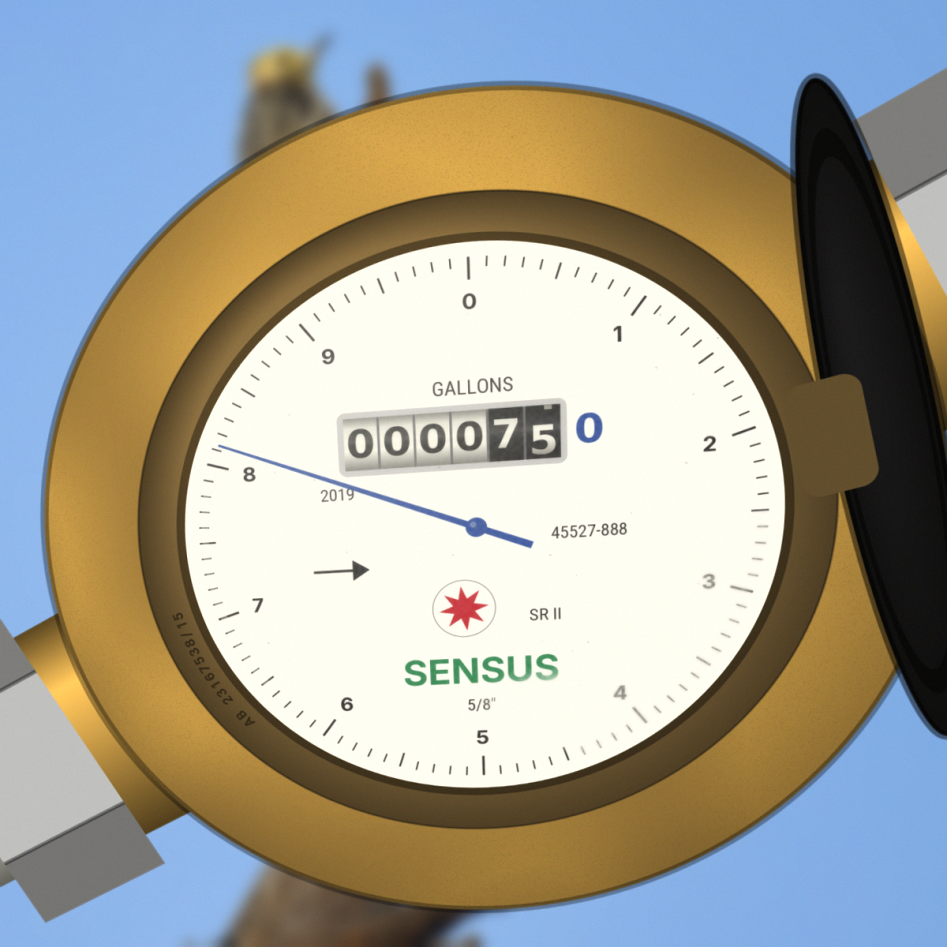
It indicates 748.1 gal
